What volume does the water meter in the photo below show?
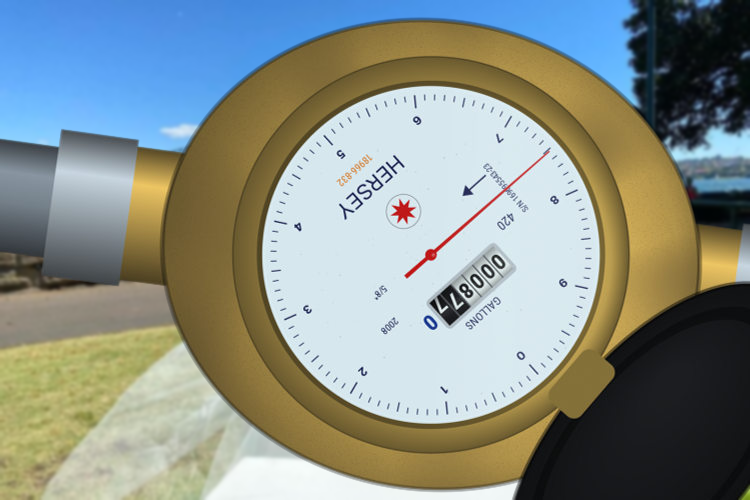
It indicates 8767.5 gal
